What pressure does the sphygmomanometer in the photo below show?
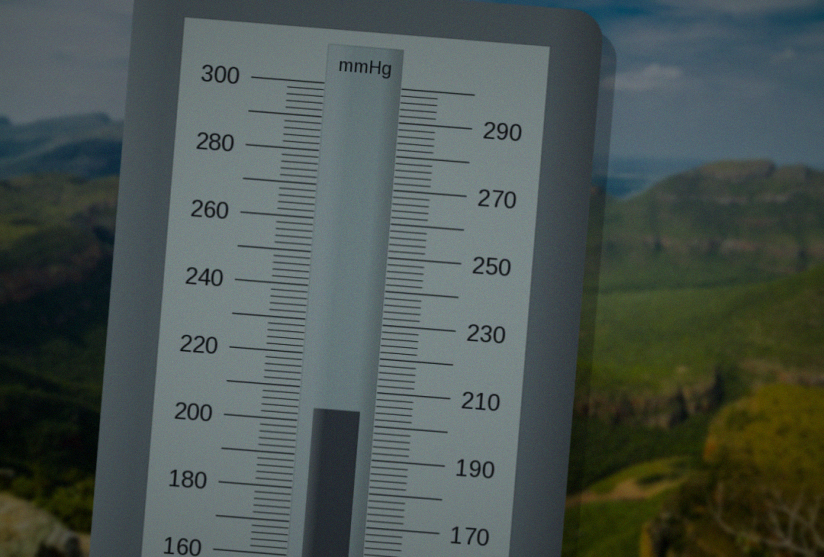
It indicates 204 mmHg
